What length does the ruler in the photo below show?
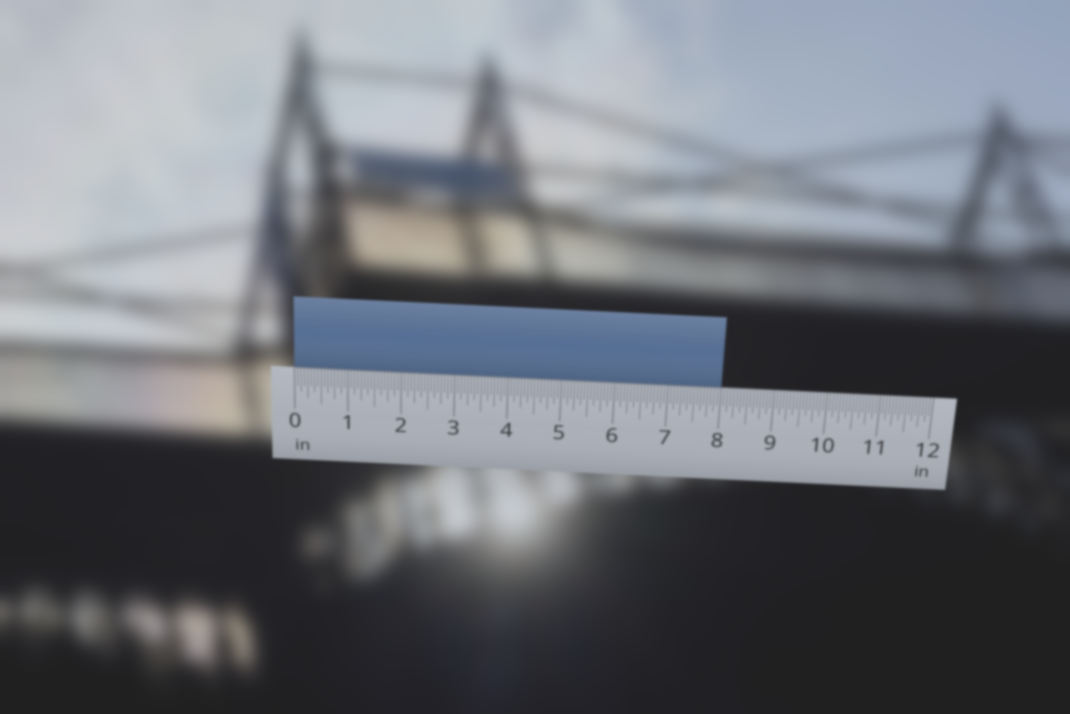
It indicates 8 in
